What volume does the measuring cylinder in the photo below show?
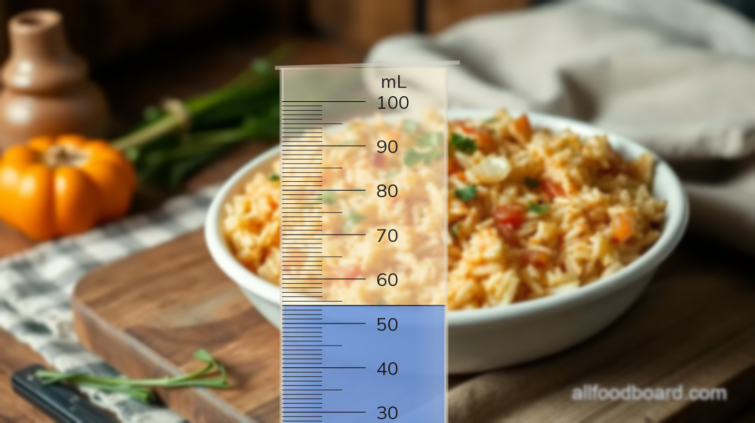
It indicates 54 mL
